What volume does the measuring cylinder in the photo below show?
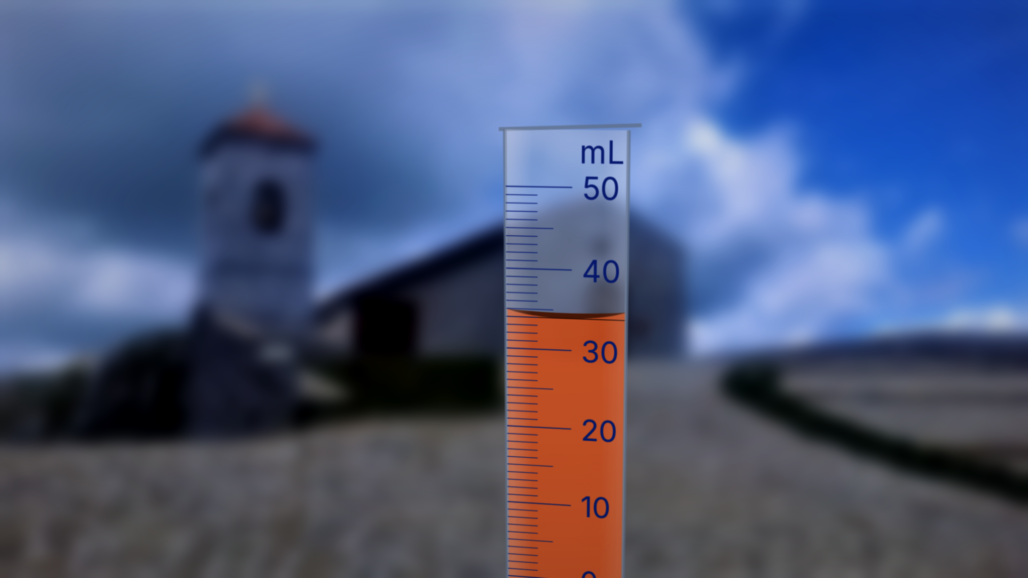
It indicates 34 mL
